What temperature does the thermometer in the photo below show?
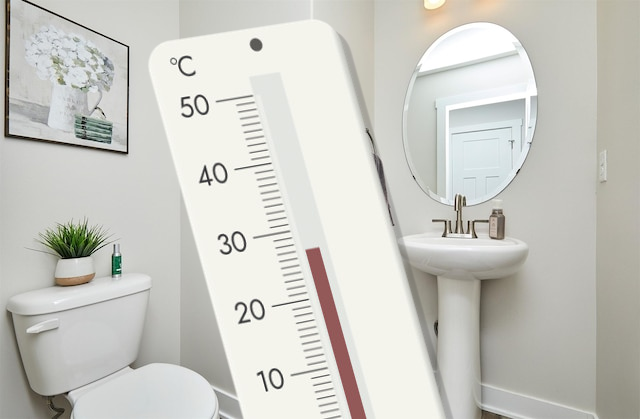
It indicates 27 °C
